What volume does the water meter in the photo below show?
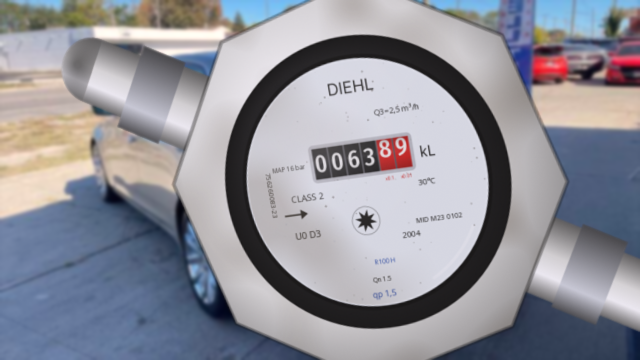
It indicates 63.89 kL
